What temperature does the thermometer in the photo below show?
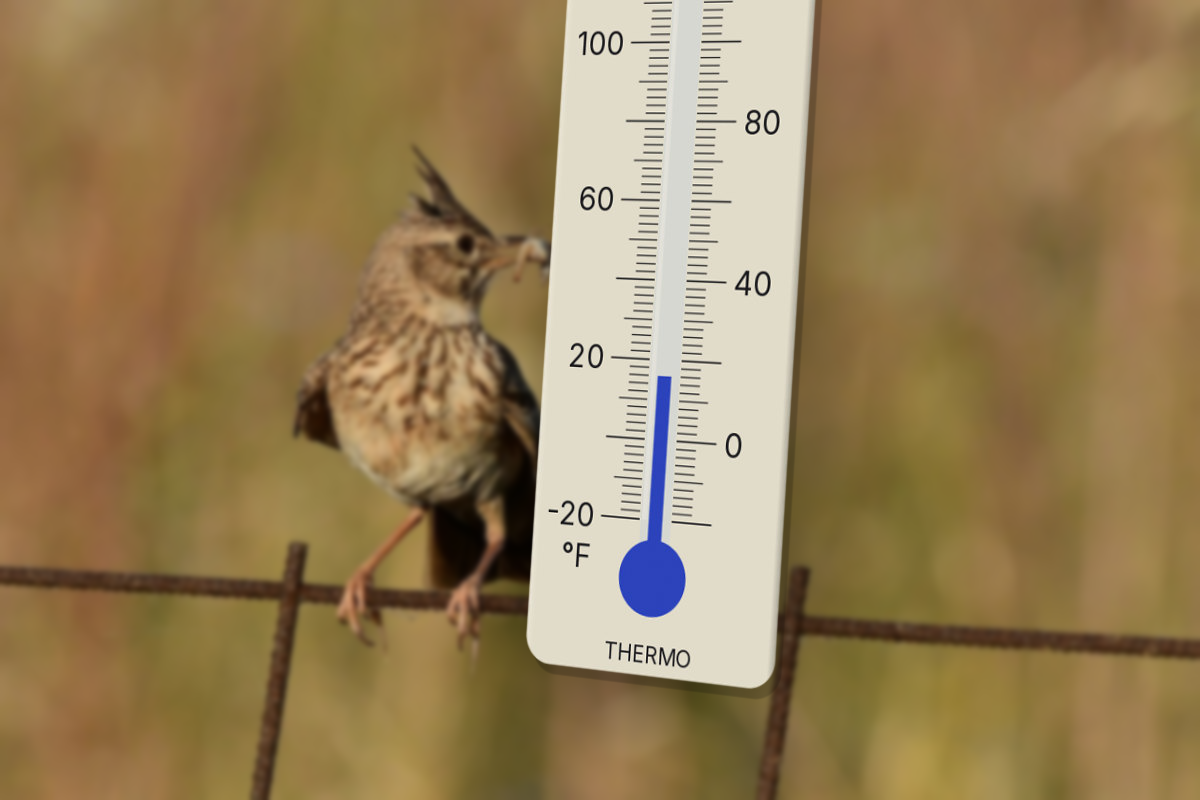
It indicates 16 °F
